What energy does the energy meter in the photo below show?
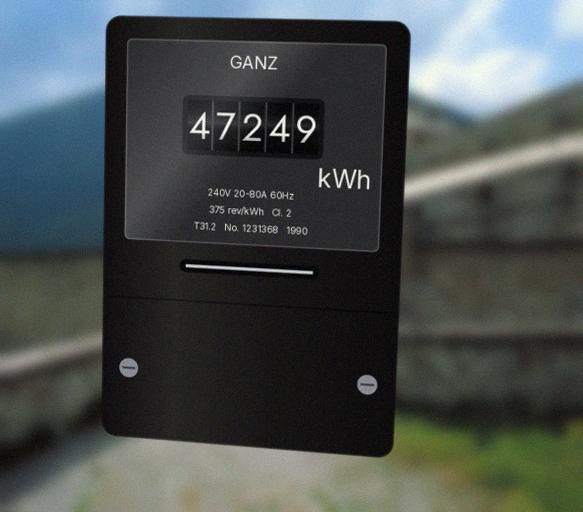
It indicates 47249 kWh
